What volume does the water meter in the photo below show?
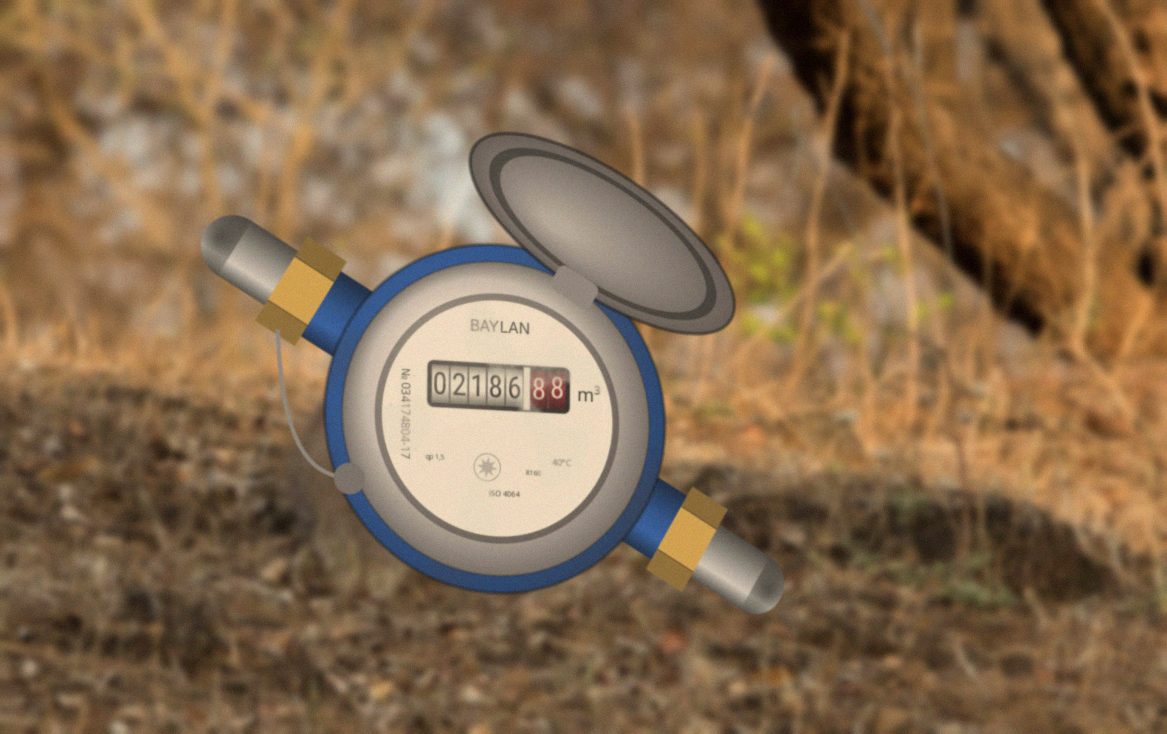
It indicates 2186.88 m³
